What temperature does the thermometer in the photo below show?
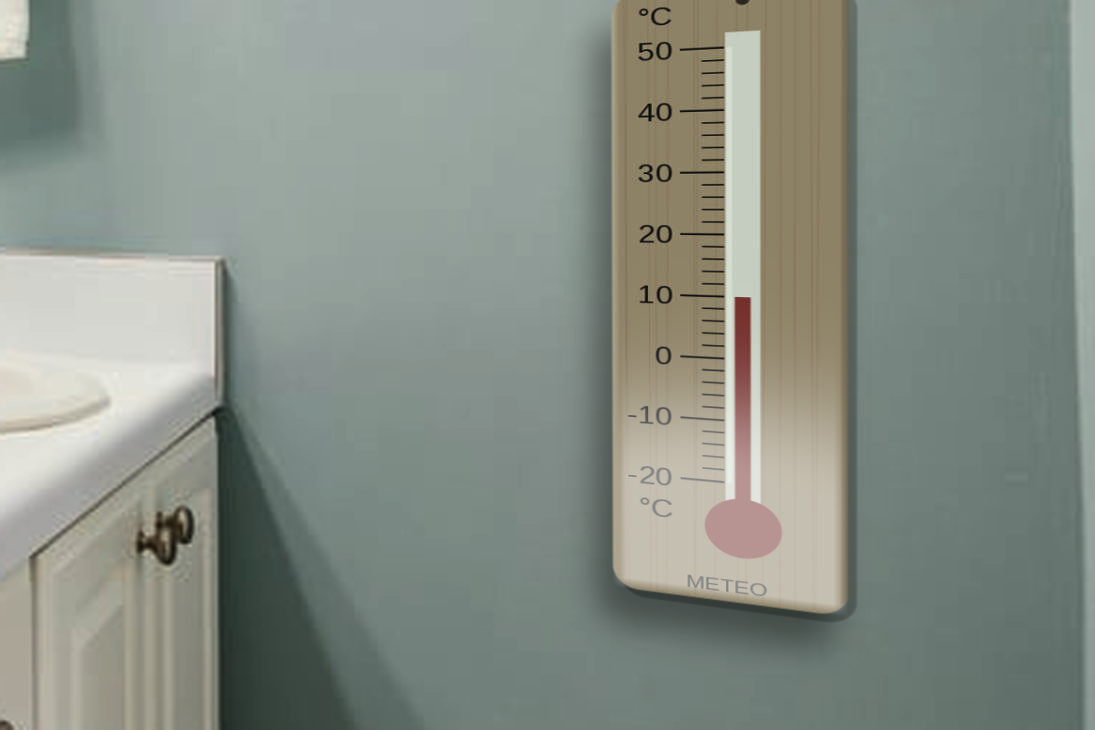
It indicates 10 °C
